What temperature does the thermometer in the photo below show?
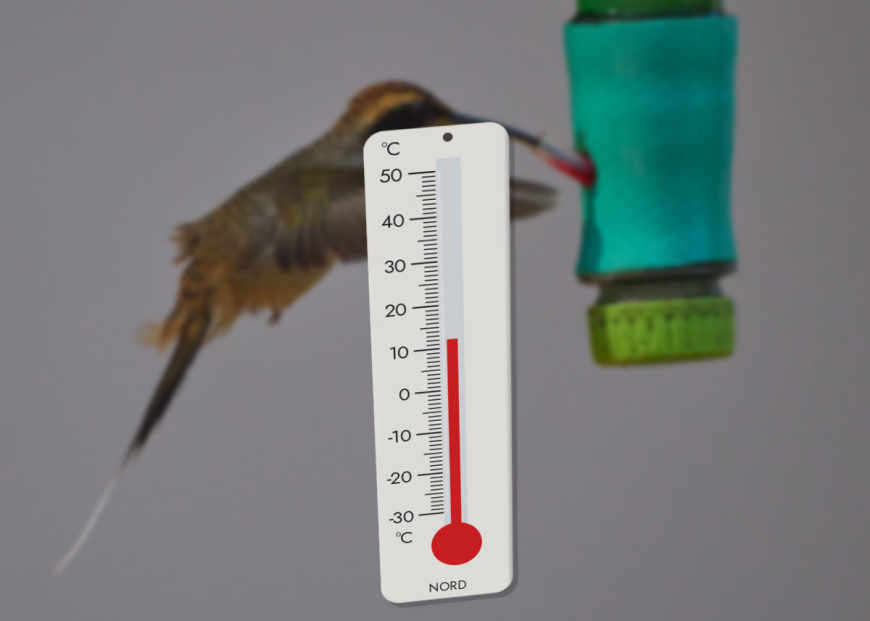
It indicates 12 °C
